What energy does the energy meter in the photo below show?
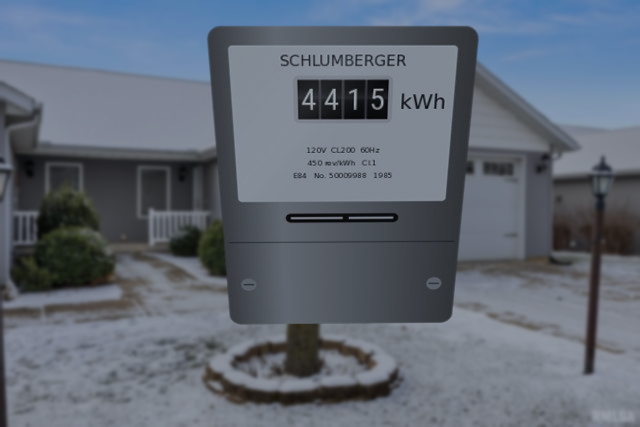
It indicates 4415 kWh
